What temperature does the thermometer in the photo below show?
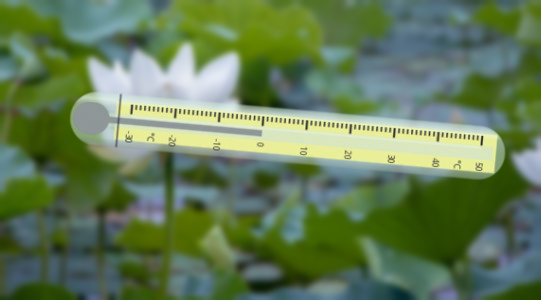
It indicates 0 °C
